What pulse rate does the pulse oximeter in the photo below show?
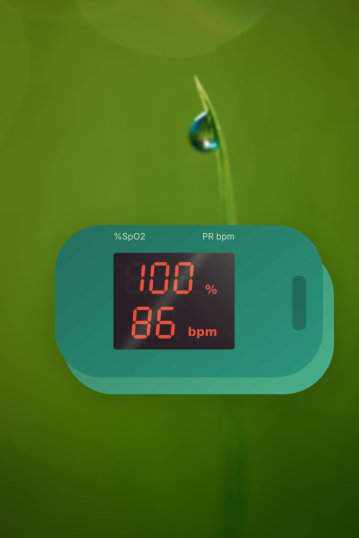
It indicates 86 bpm
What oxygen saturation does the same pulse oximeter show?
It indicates 100 %
